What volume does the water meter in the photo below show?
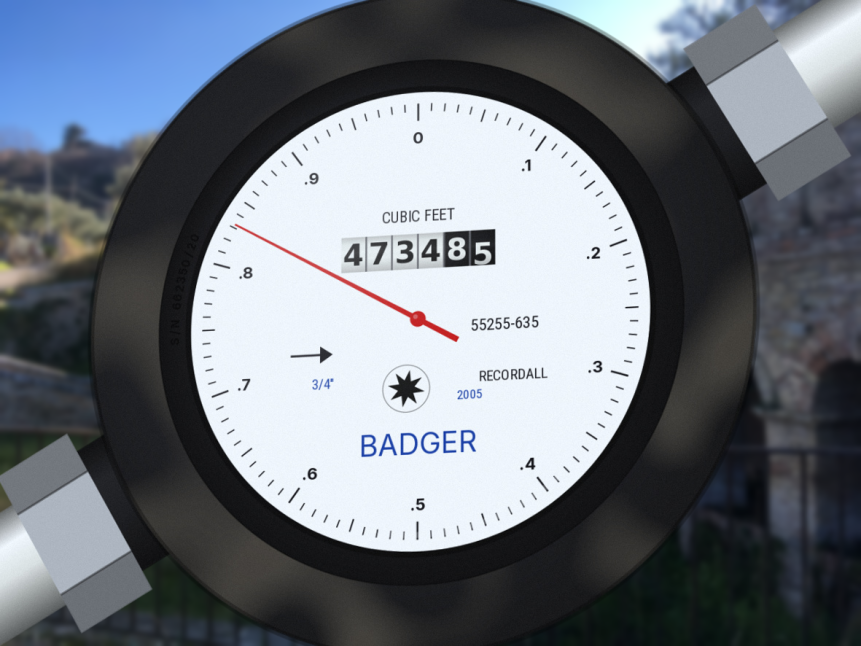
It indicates 473484.83 ft³
